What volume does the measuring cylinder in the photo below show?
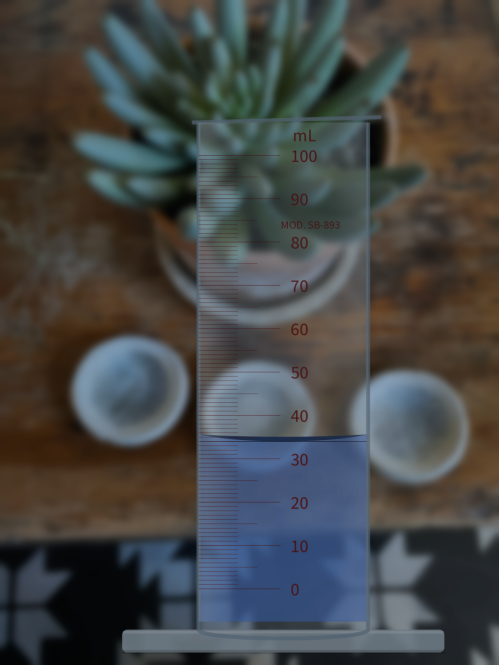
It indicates 34 mL
